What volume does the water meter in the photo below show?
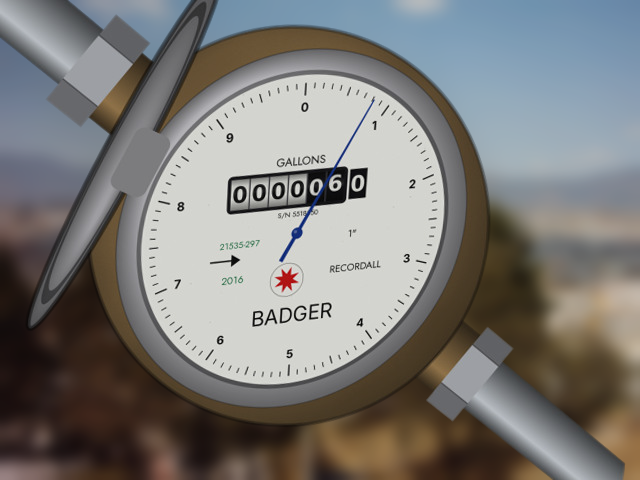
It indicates 60.8 gal
